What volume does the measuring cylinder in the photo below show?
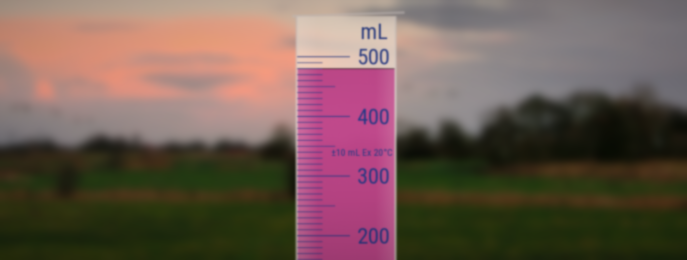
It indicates 480 mL
